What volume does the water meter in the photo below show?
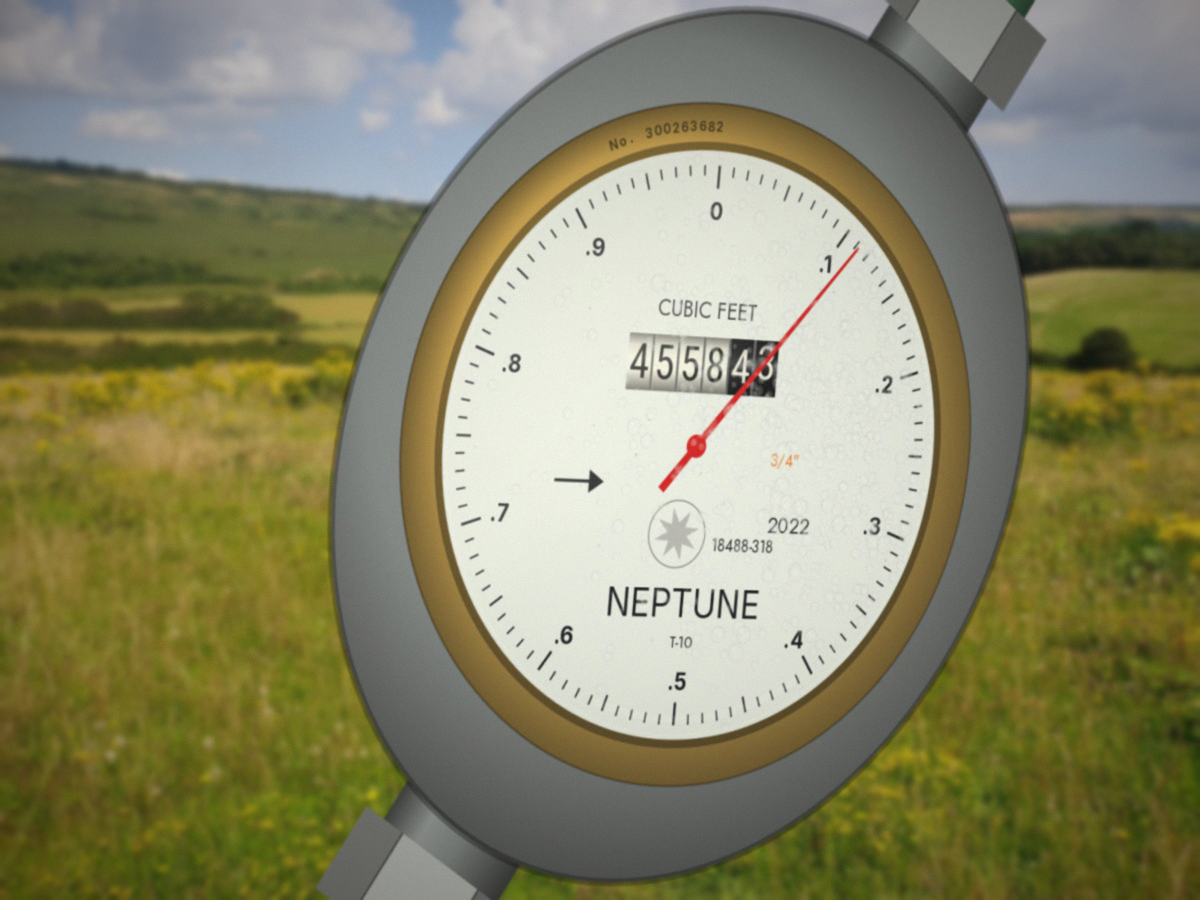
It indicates 455843.11 ft³
